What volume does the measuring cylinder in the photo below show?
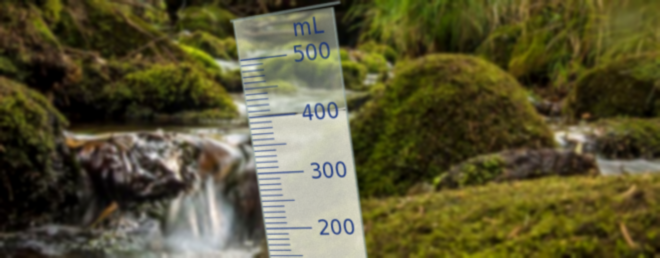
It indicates 400 mL
